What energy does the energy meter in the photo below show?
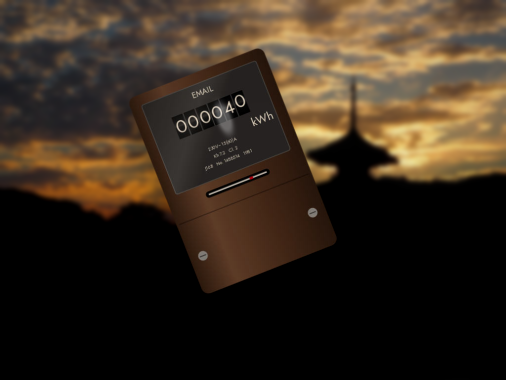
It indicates 40 kWh
